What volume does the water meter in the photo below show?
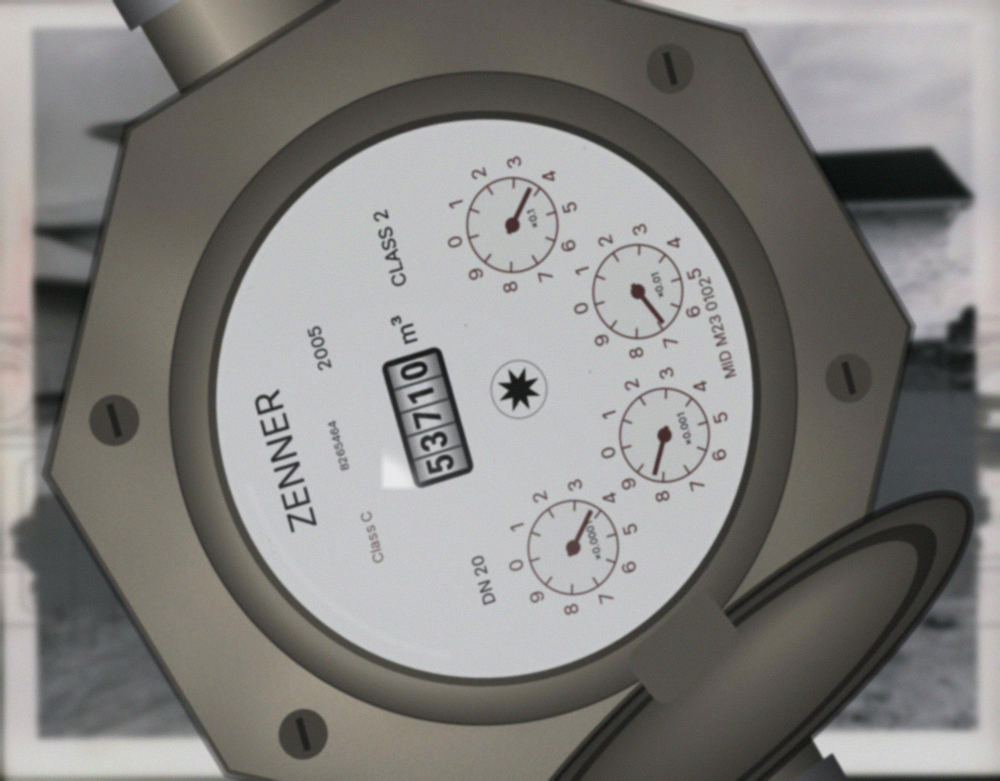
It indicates 53710.3683 m³
